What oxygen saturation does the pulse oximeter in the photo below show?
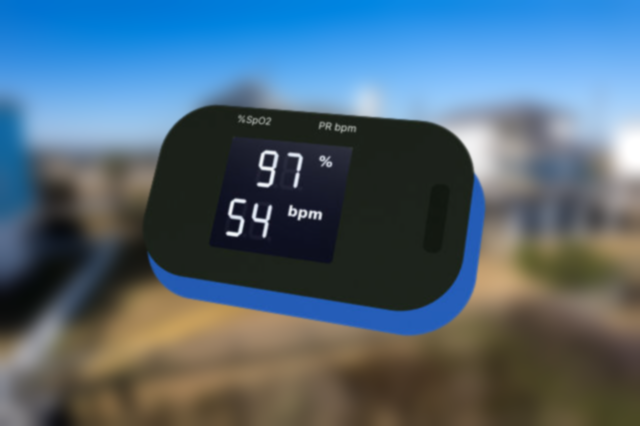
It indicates 97 %
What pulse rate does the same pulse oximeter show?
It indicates 54 bpm
